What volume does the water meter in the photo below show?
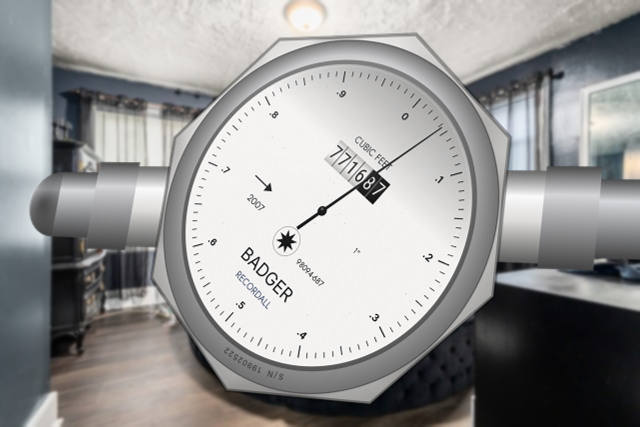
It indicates 771687.04 ft³
